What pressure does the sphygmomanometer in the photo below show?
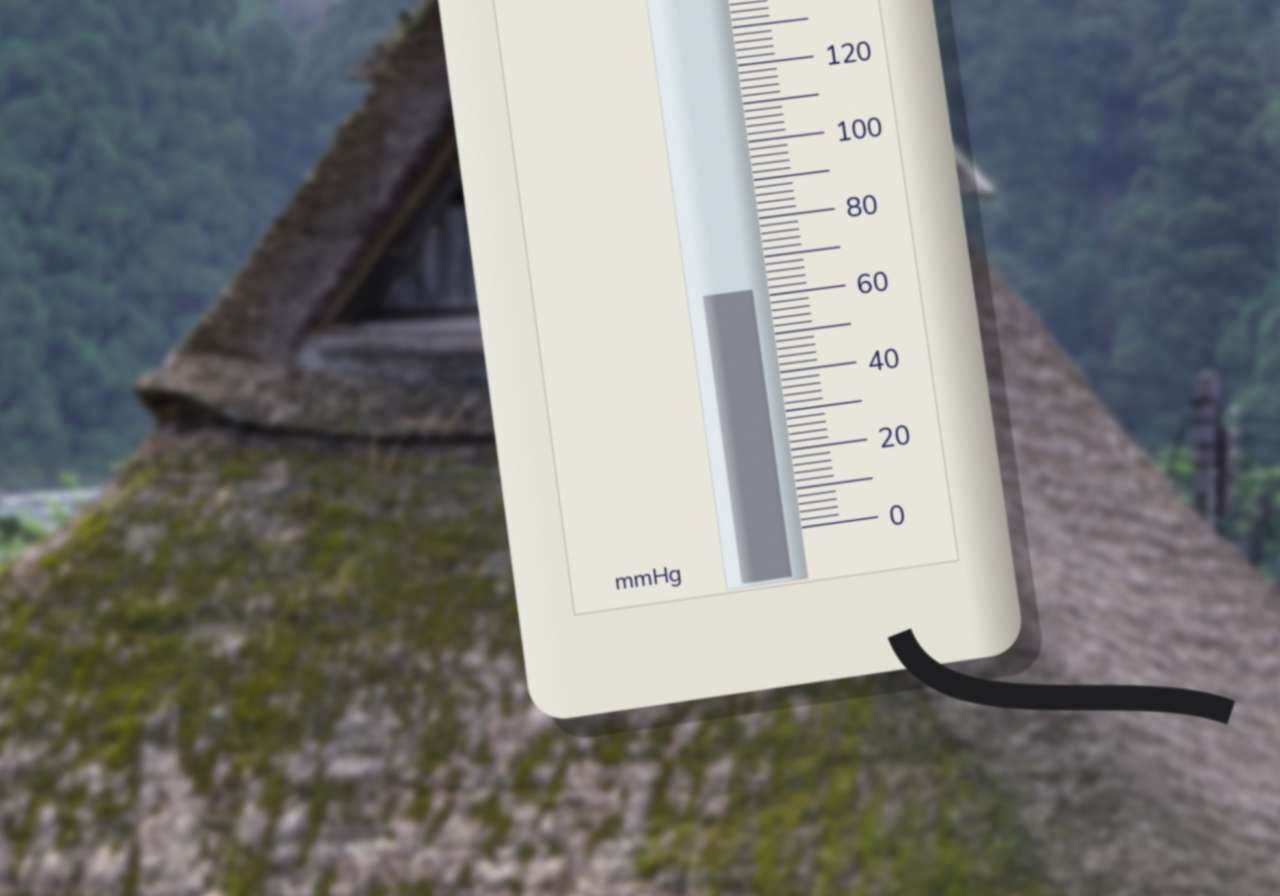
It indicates 62 mmHg
